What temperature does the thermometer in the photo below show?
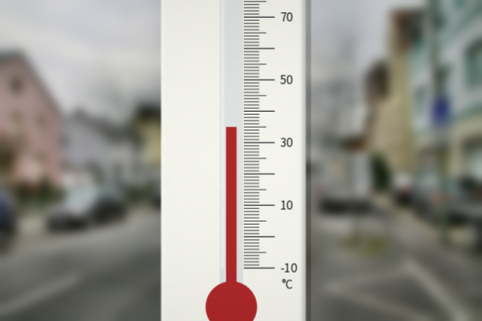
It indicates 35 °C
